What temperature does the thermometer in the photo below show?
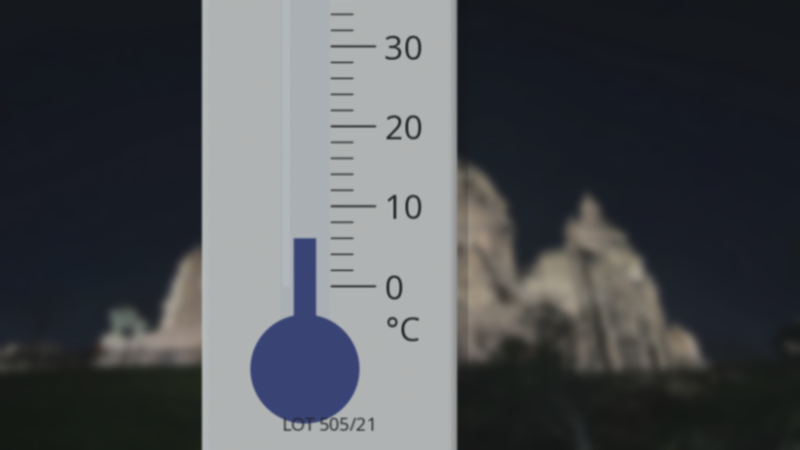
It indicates 6 °C
